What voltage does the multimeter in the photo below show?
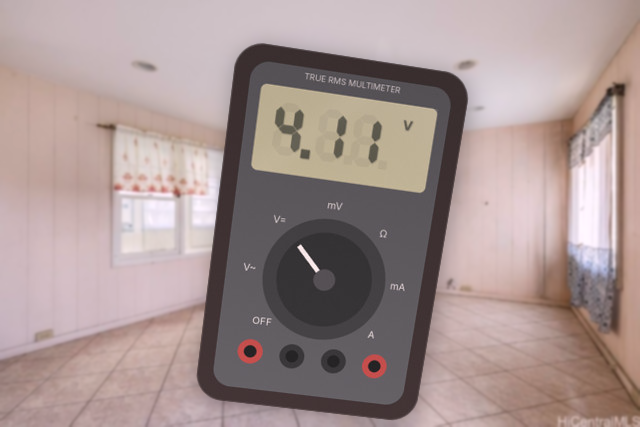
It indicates 4.11 V
